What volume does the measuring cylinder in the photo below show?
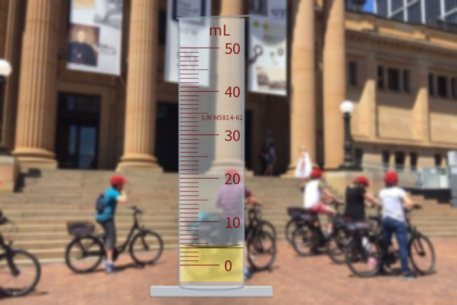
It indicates 4 mL
